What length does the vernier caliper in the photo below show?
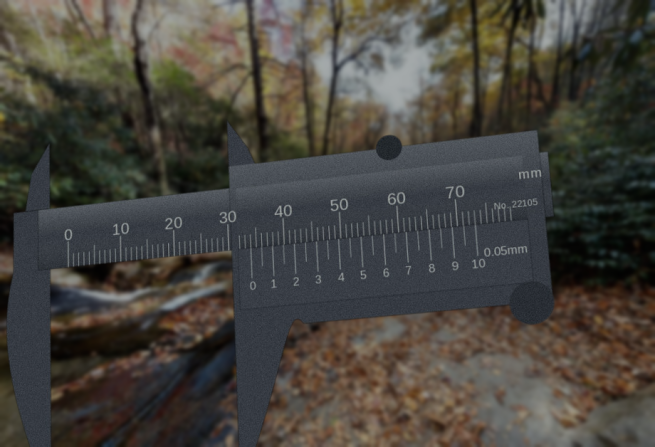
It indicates 34.0 mm
